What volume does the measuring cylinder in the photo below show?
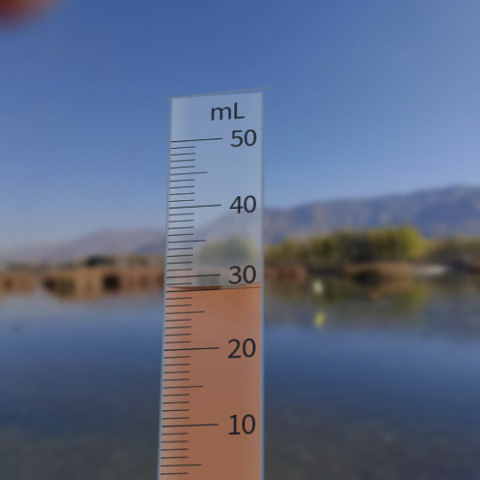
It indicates 28 mL
